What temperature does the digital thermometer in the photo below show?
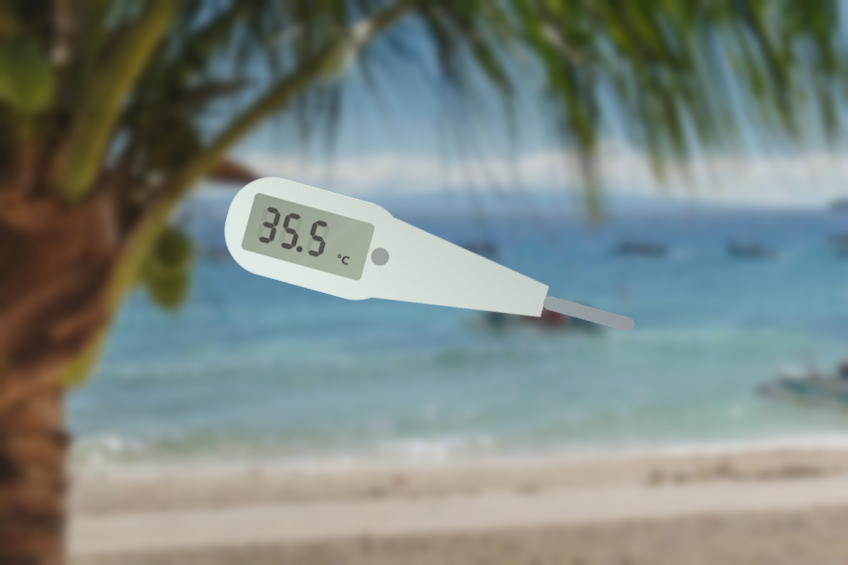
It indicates 35.5 °C
